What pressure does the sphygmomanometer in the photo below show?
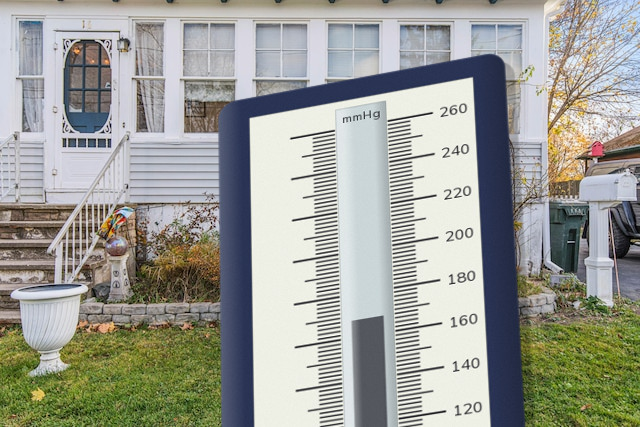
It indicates 168 mmHg
